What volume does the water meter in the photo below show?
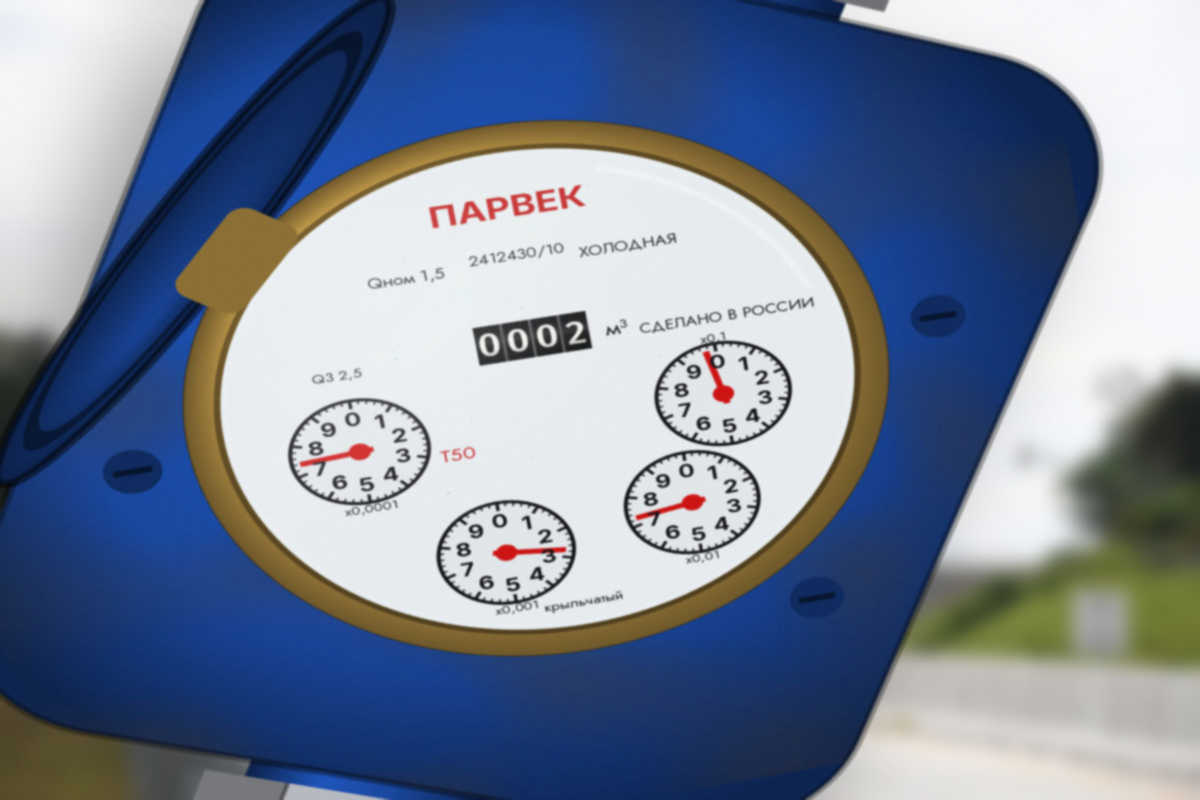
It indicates 1.9727 m³
